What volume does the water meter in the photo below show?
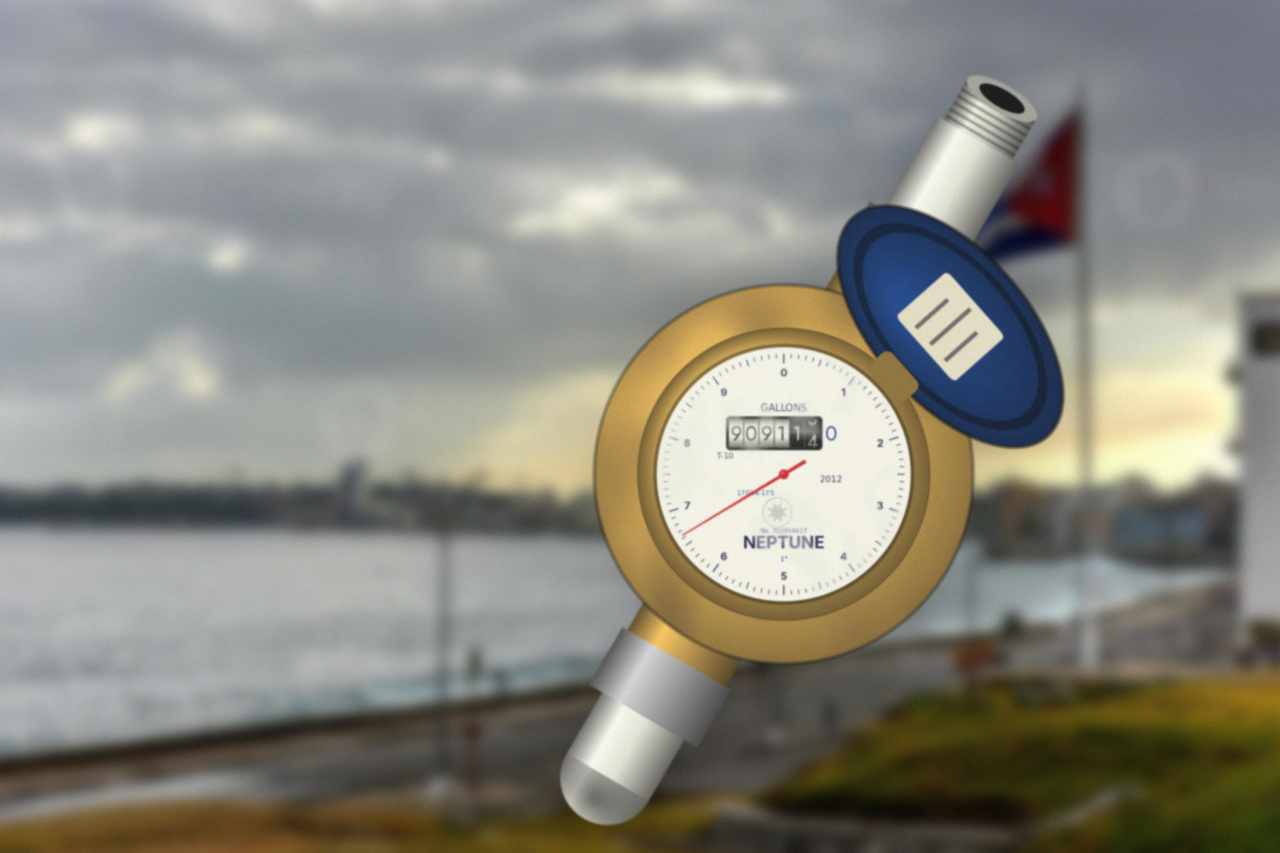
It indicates 9091136.6 gal
